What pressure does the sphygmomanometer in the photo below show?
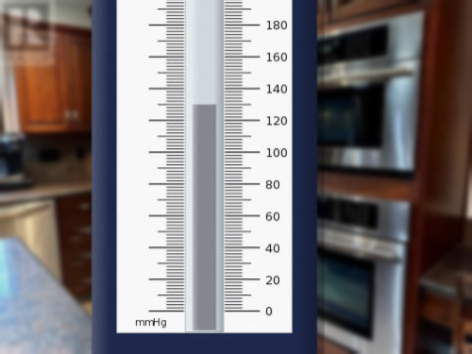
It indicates 130 mmHg
